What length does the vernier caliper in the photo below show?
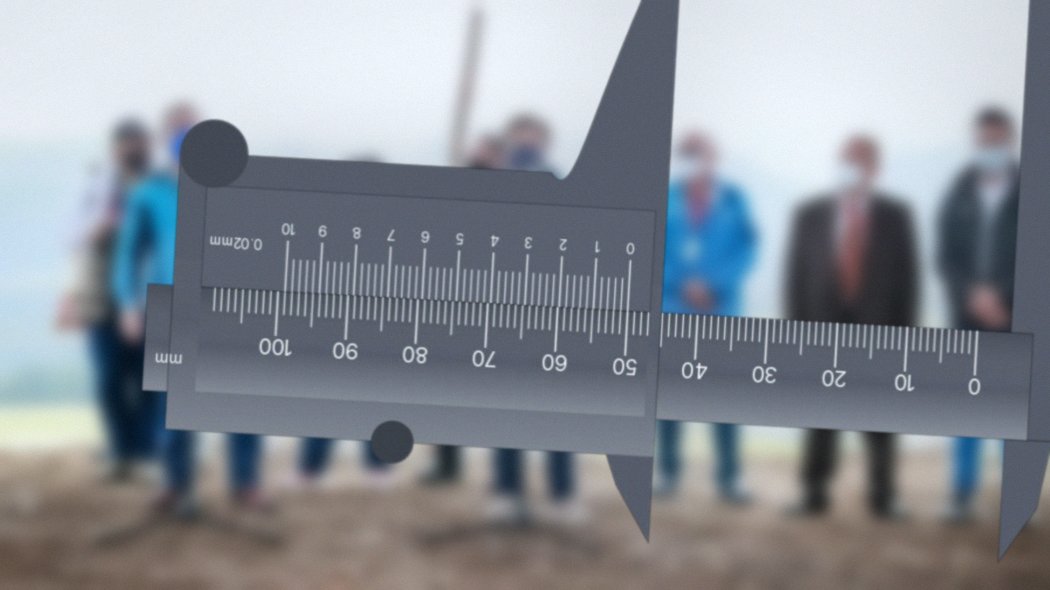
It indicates 50.0 mm
